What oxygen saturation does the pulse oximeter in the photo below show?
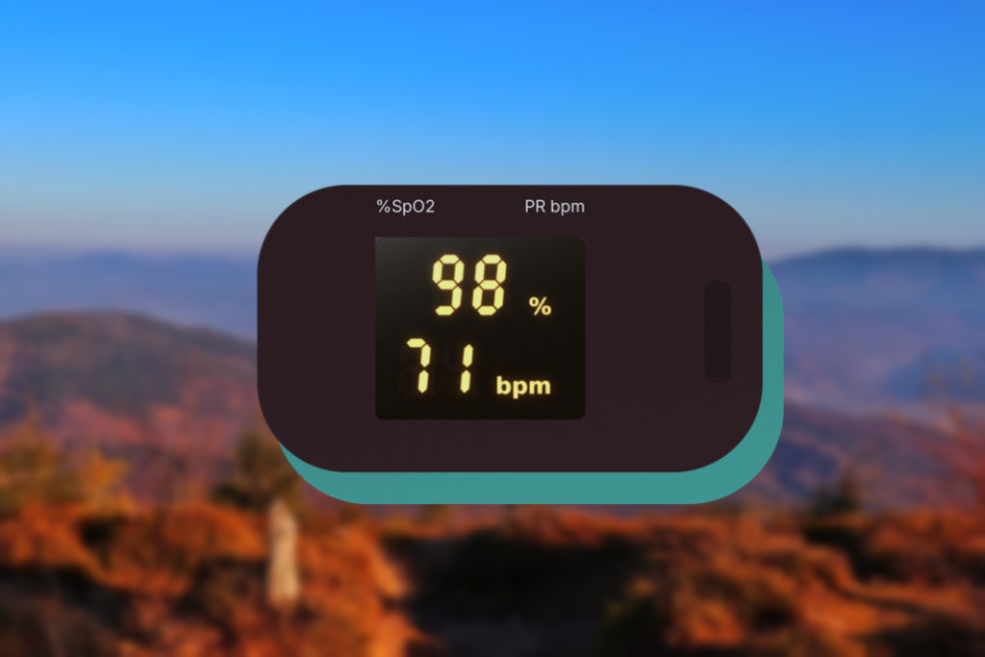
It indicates 98 %
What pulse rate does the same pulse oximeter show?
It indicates 71 bpm
